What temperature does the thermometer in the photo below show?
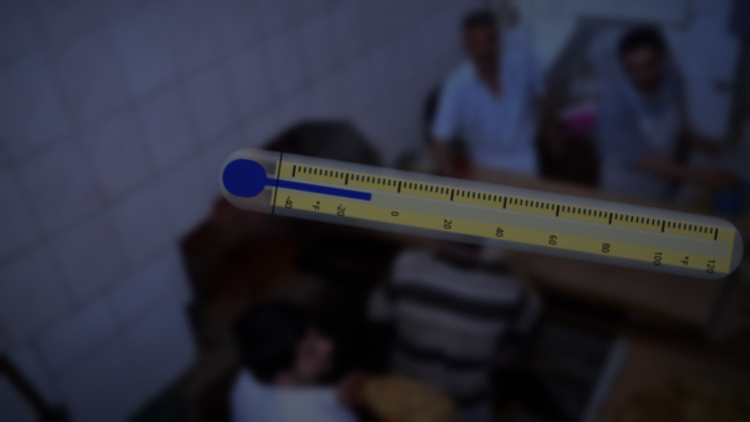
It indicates -10 °F
